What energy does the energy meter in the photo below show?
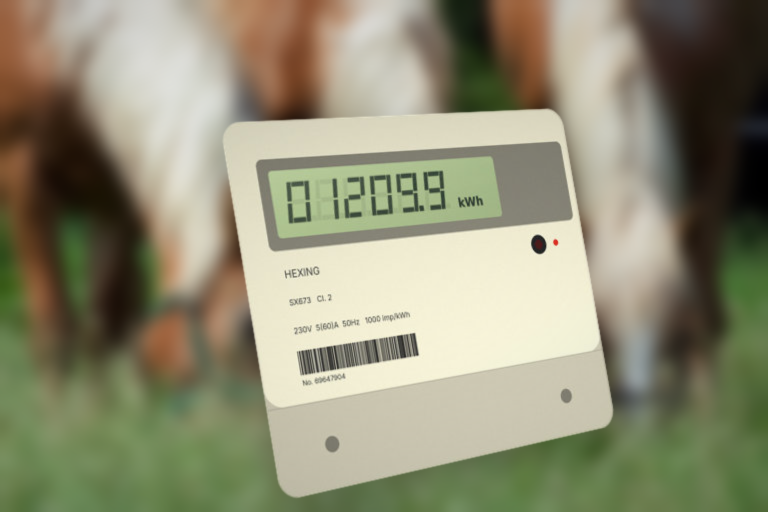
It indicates 1209.9 kWh
